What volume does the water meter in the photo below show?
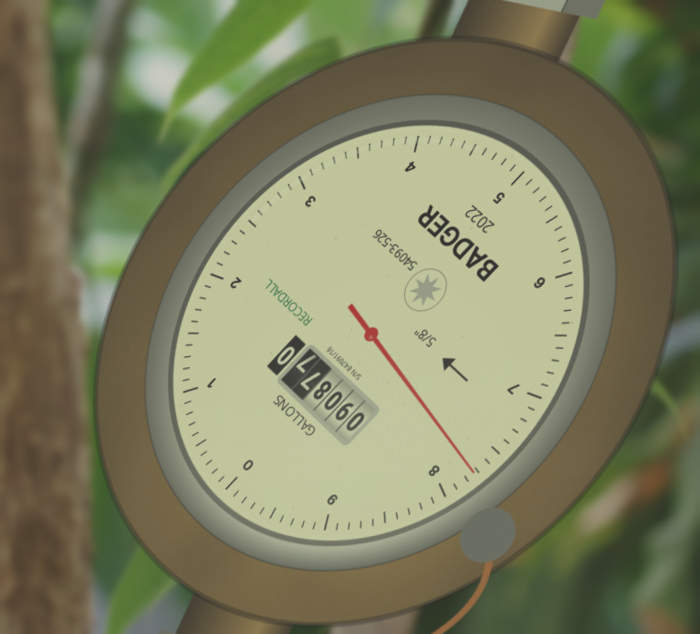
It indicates 908767.7 gal
